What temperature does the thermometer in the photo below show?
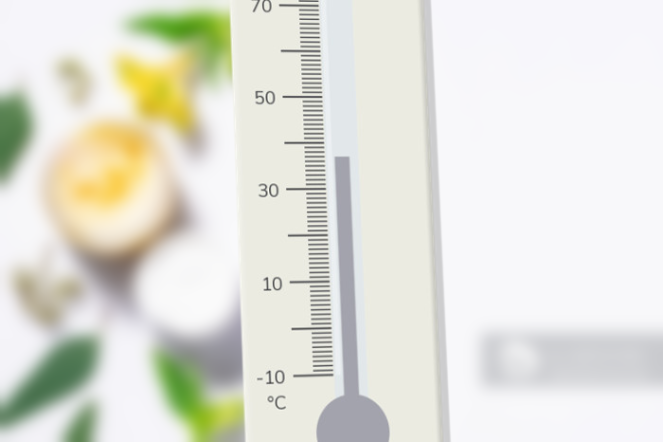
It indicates 37 °C
